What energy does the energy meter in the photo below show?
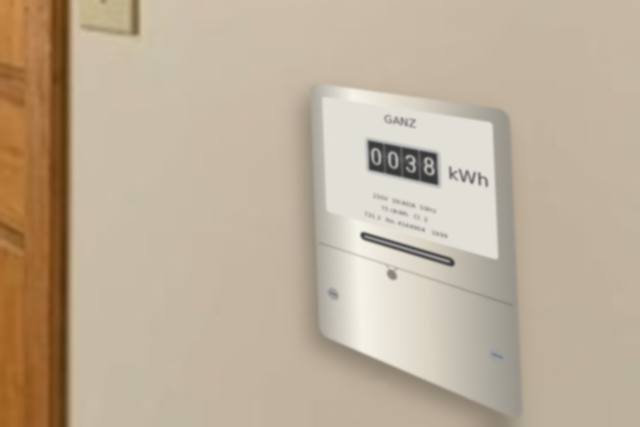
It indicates 38 kWh
